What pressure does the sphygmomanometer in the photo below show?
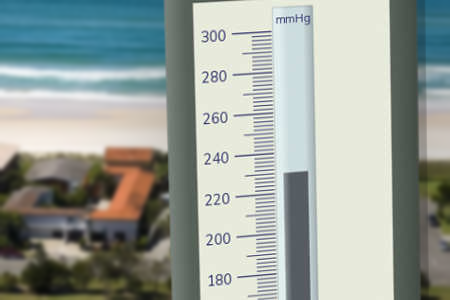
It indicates 230 mmHg
